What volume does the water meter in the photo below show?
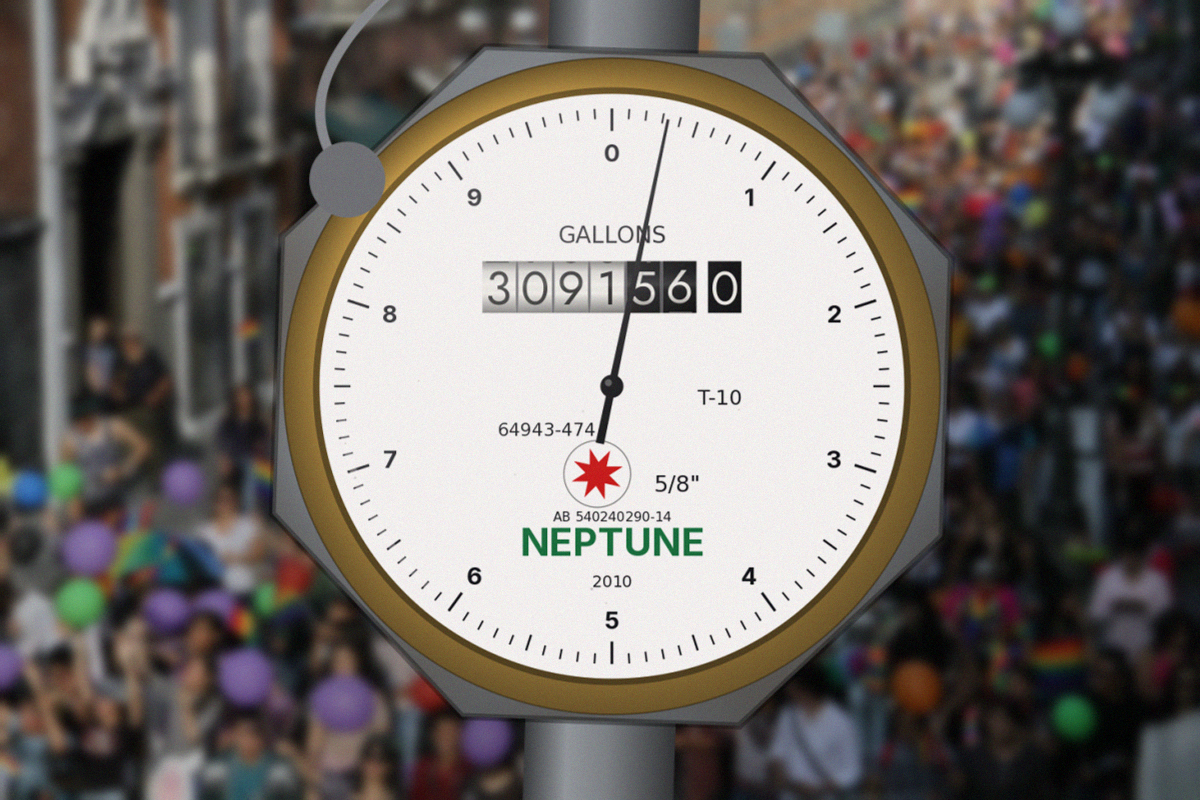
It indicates 3091560.3 gal
